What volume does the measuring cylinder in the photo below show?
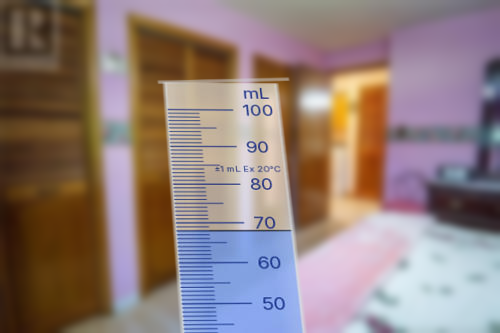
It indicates 68 mL
